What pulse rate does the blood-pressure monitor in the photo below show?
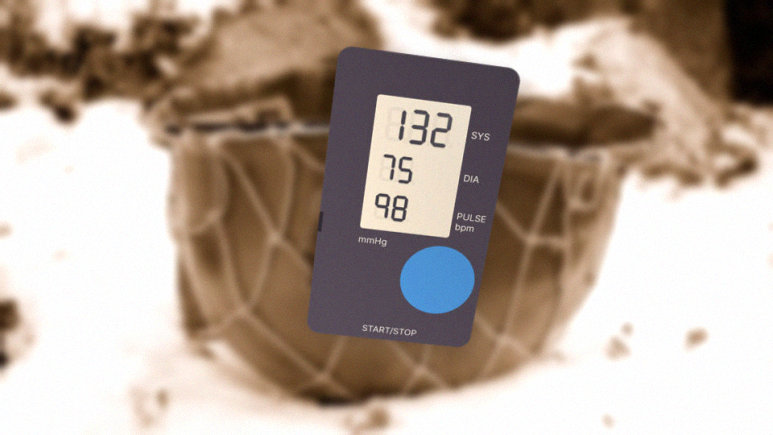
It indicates 98 bpm
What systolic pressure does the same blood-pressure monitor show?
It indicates 132 mmHg
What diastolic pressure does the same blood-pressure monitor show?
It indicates 75 mmHg
